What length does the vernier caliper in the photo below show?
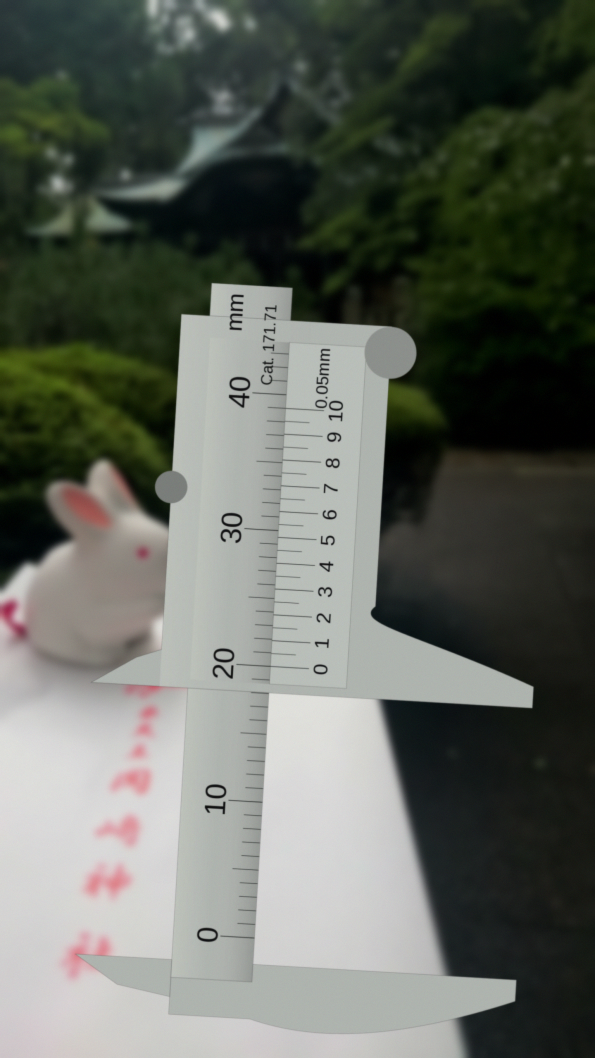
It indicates 20.0 mm
